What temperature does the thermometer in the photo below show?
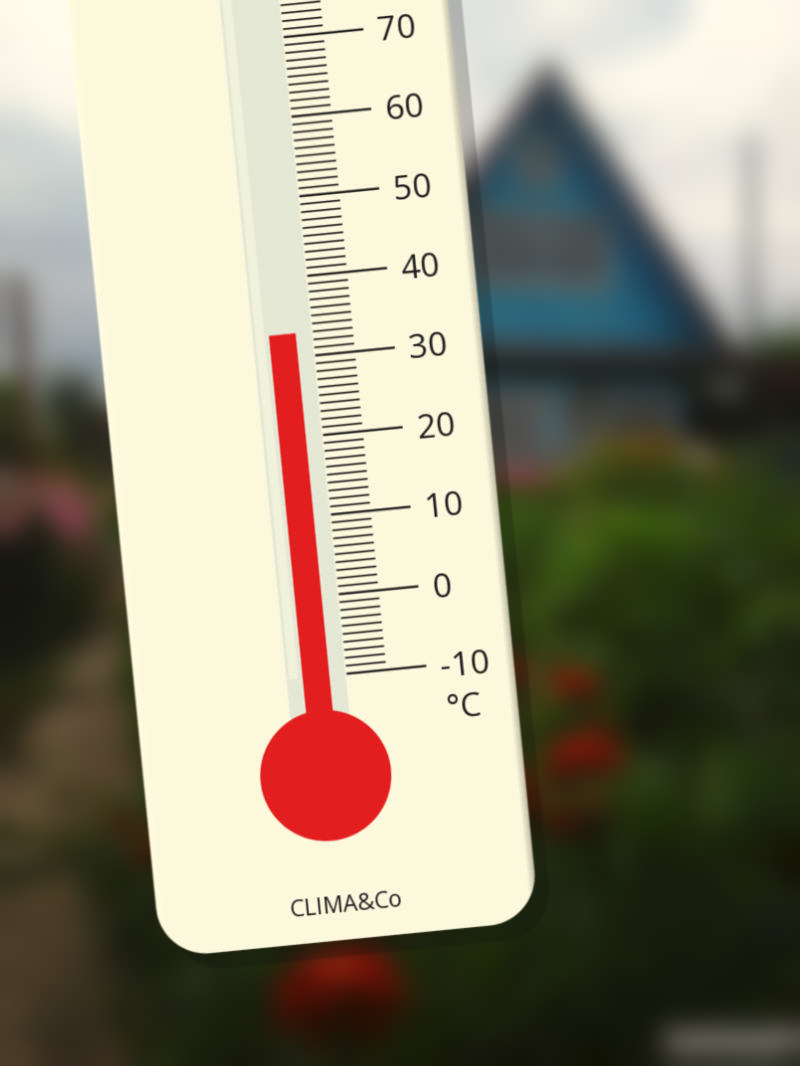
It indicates 33 °C
